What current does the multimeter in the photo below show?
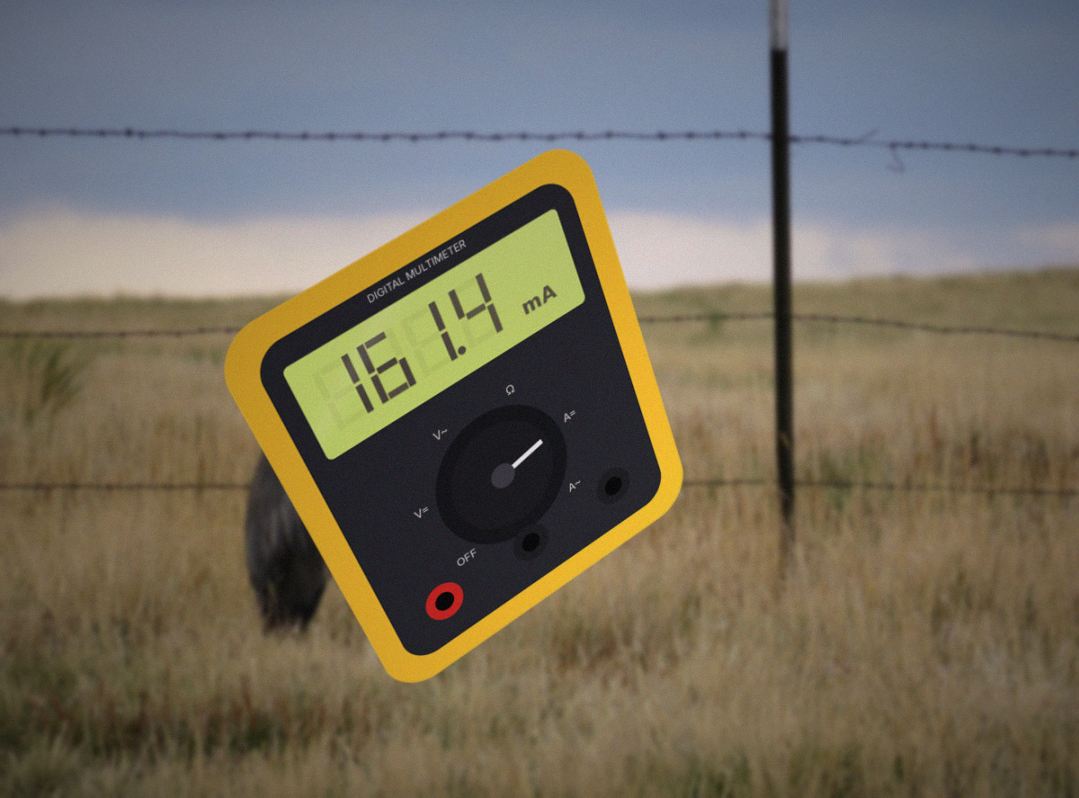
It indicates 161.4 mA
